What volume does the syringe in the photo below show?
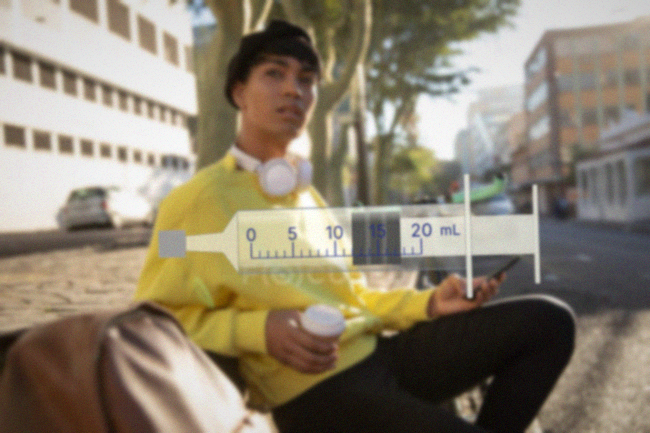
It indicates 12 mL
